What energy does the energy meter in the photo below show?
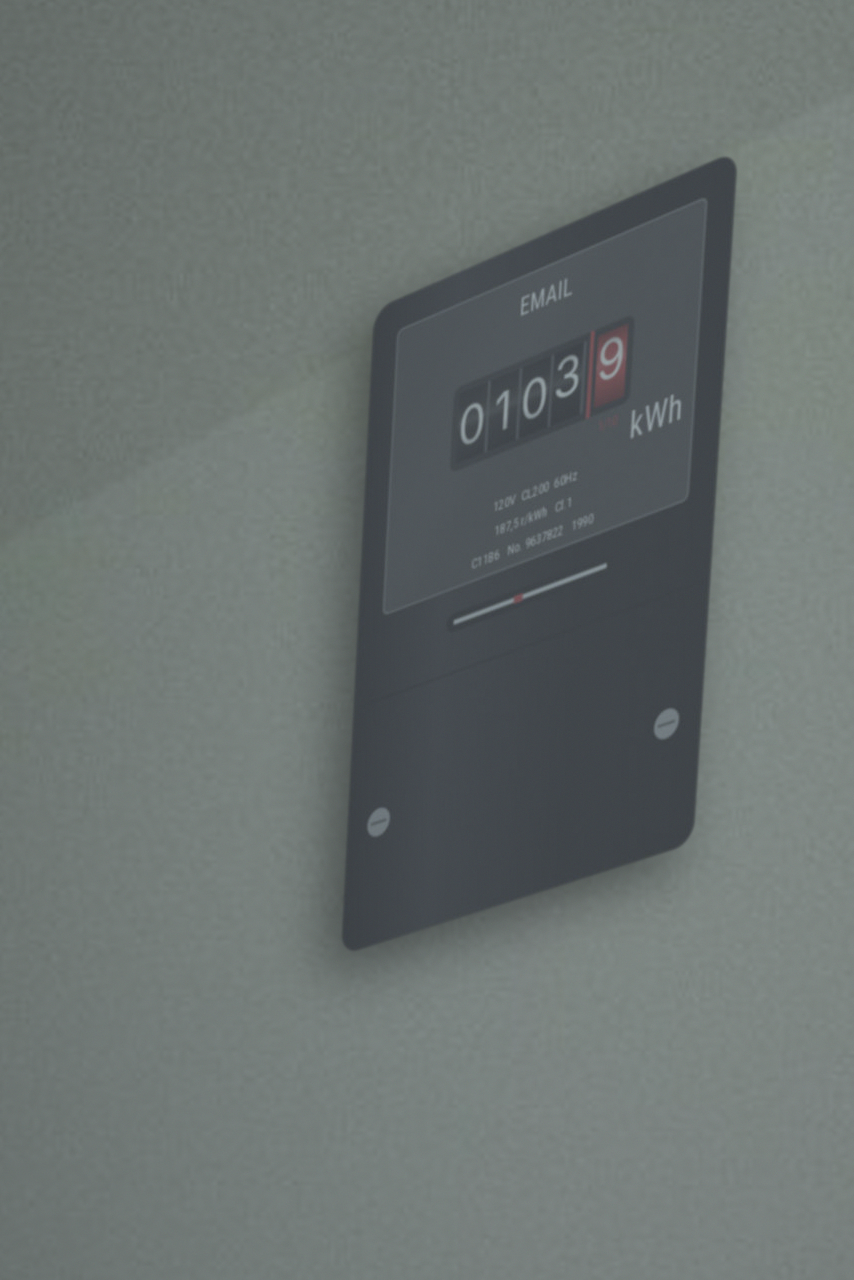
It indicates 103.9 kWh
